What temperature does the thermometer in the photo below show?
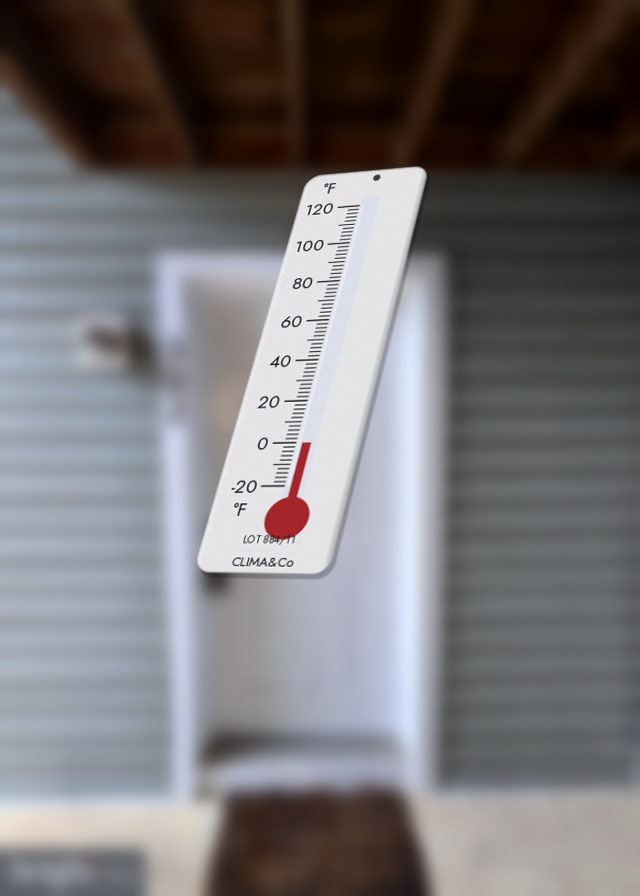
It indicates 0 °F
